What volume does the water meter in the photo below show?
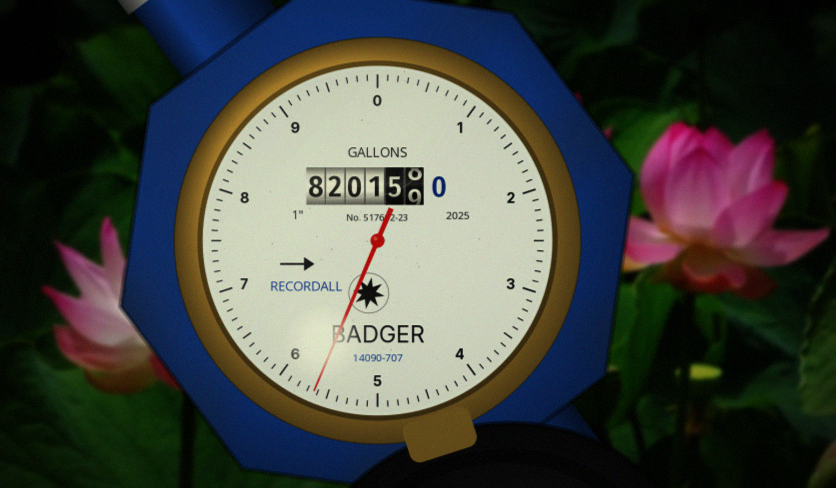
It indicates 8201585.6 gal
